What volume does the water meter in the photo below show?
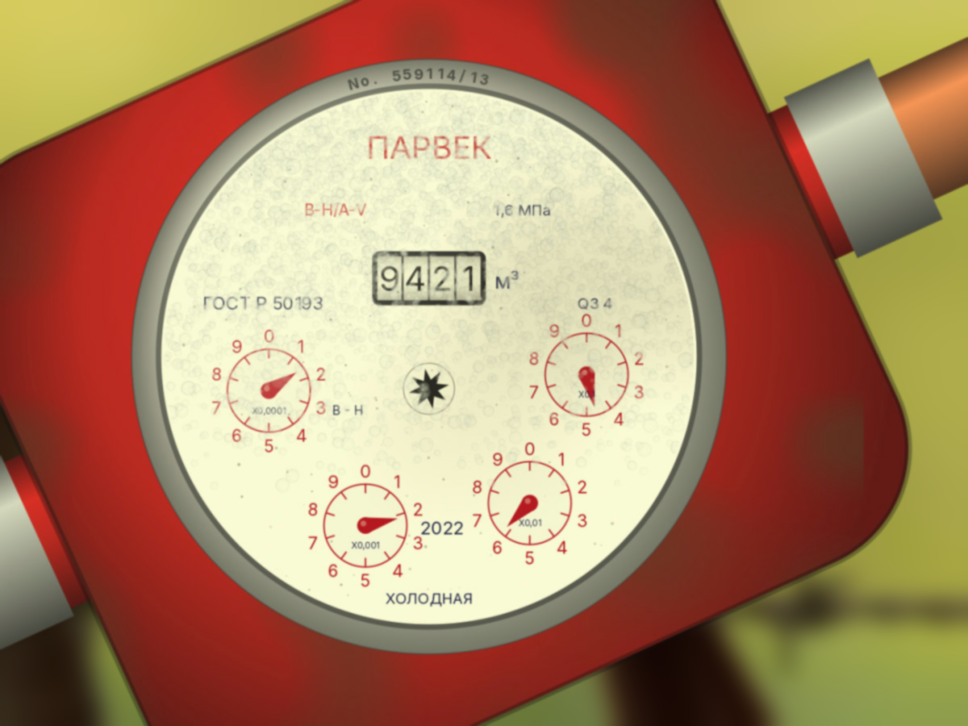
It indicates 9421.4621 m³
